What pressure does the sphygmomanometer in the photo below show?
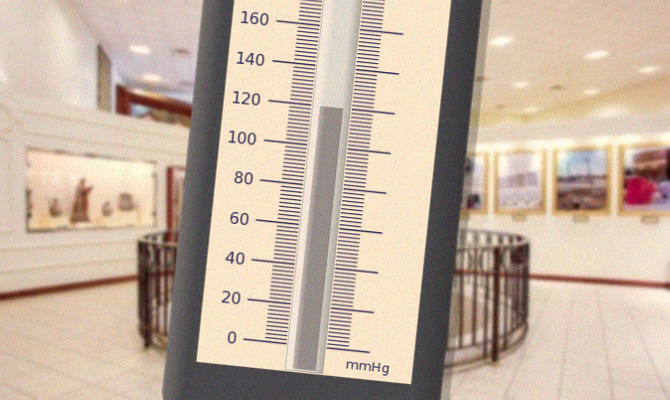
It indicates 120 mmHg
